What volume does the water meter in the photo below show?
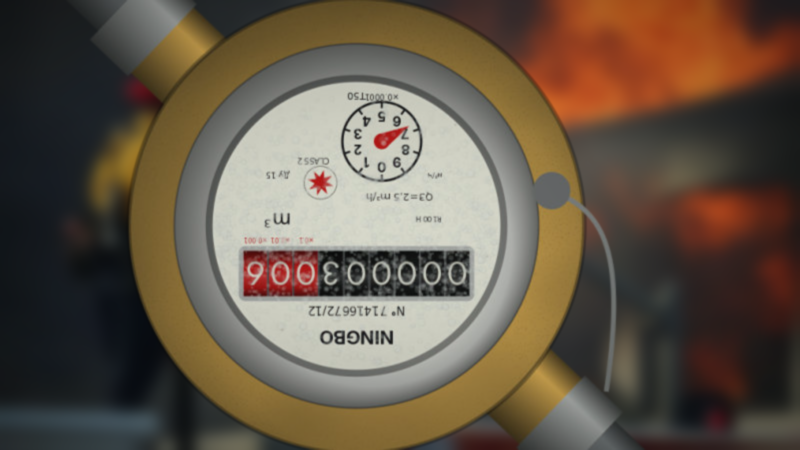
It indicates 3.0066 m³
